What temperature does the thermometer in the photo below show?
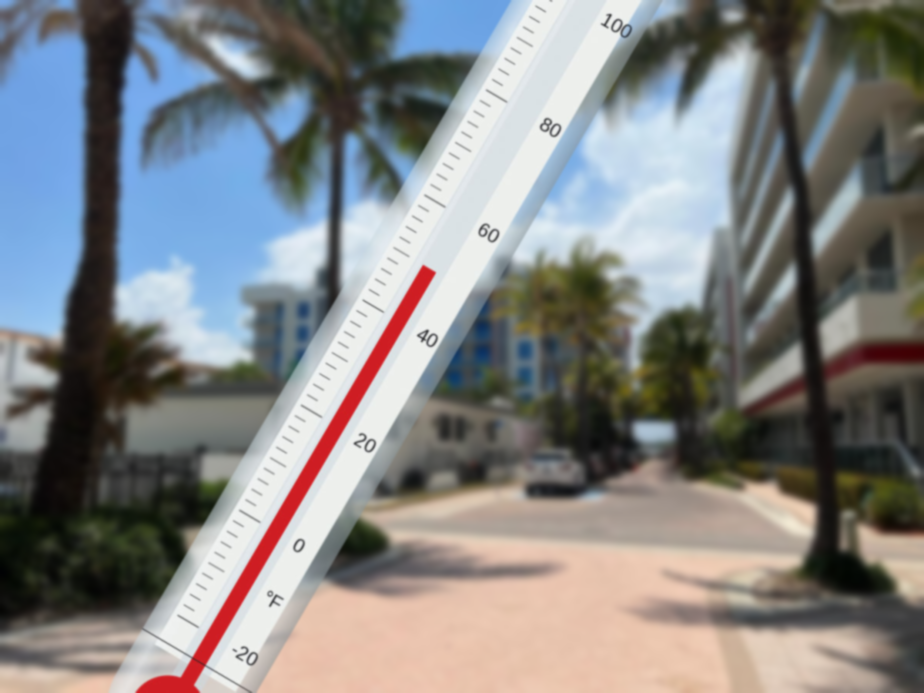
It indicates 50 °F
